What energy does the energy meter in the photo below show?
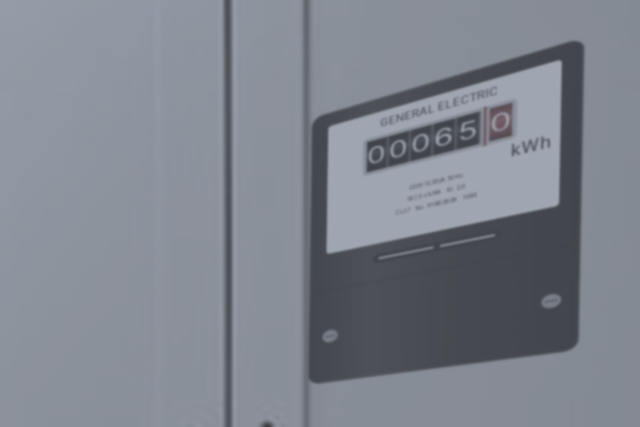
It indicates 65.0 kWh
